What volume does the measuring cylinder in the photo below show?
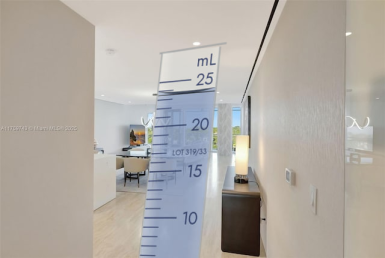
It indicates 23.5 mL
